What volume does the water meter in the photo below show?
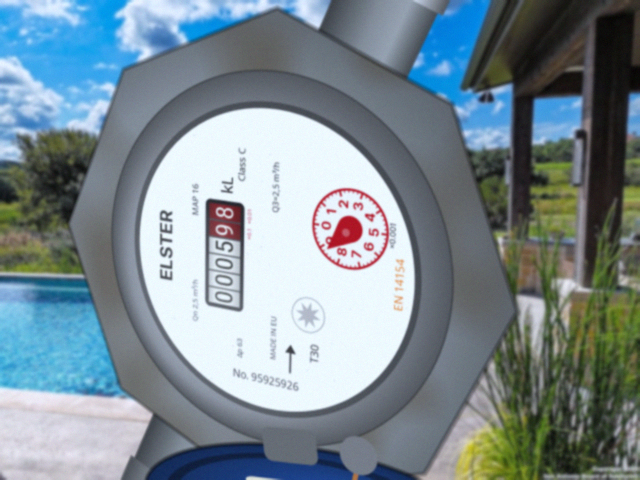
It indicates 5.988 kL
